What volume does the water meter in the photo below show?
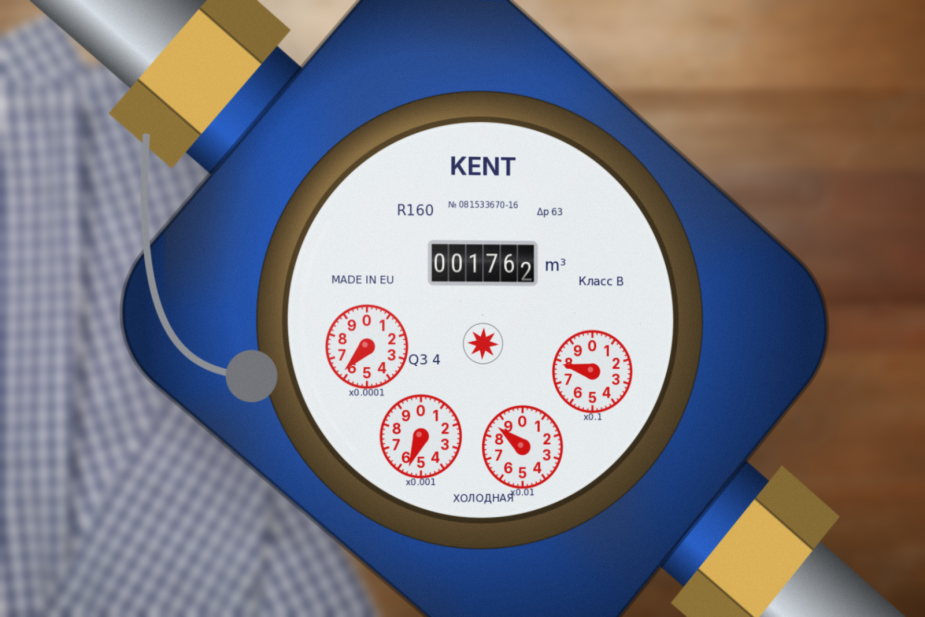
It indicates 1761.7856 m³
